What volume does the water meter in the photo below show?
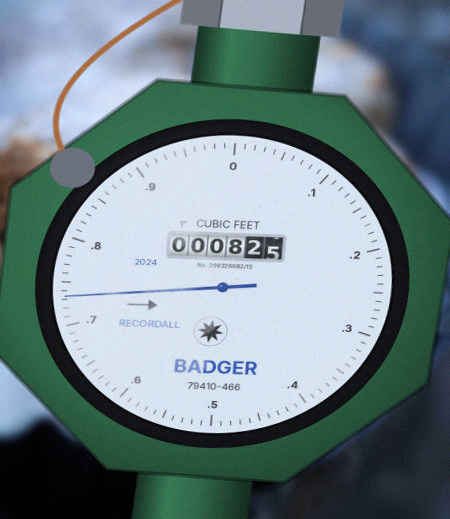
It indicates 824.73 ft³
